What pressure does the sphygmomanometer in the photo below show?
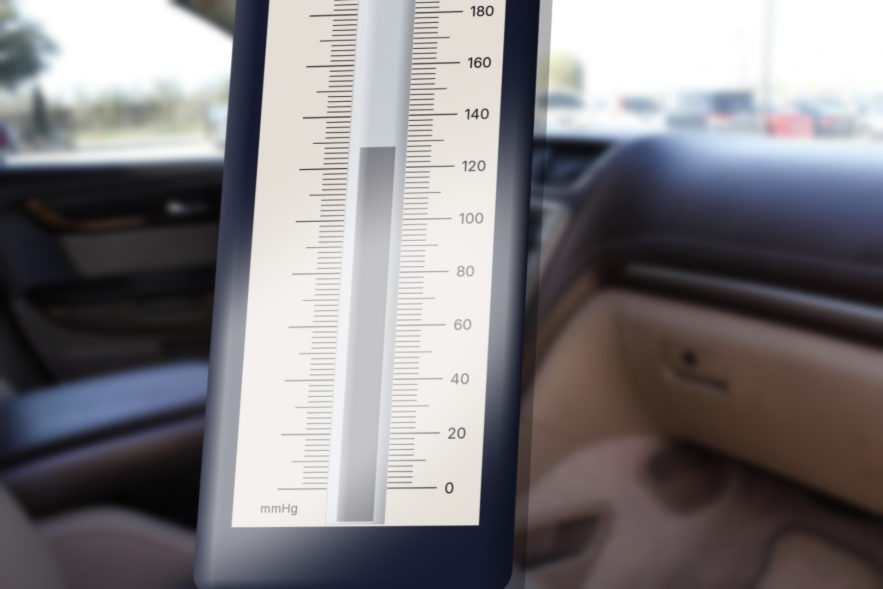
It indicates 128 mmHg
